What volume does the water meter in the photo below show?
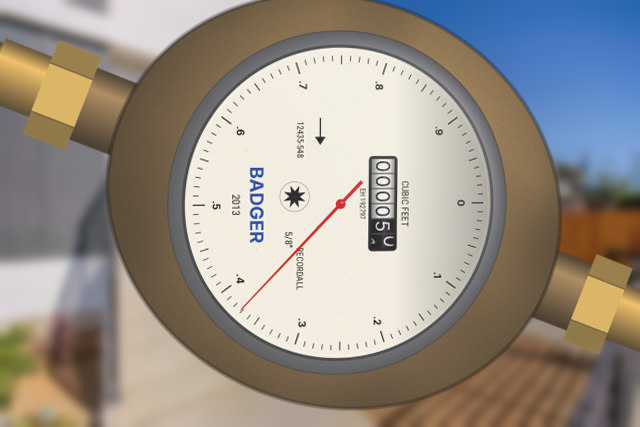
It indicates 50.37 ft³
